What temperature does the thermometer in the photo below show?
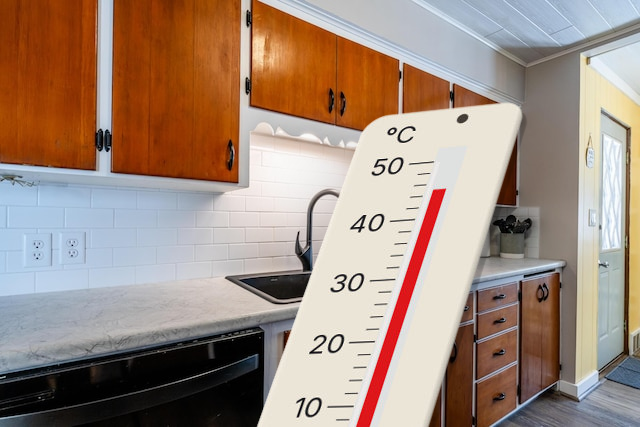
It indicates 45 °C
